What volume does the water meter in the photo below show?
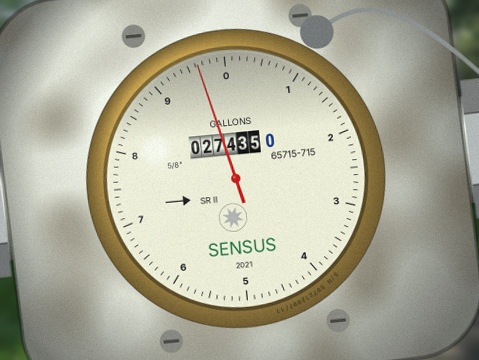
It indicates 274349.6 gal
